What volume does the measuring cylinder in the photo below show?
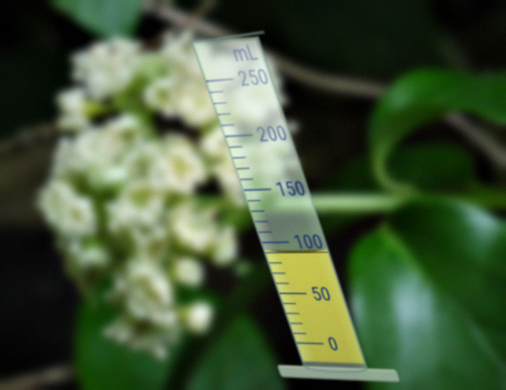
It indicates 90 mL
